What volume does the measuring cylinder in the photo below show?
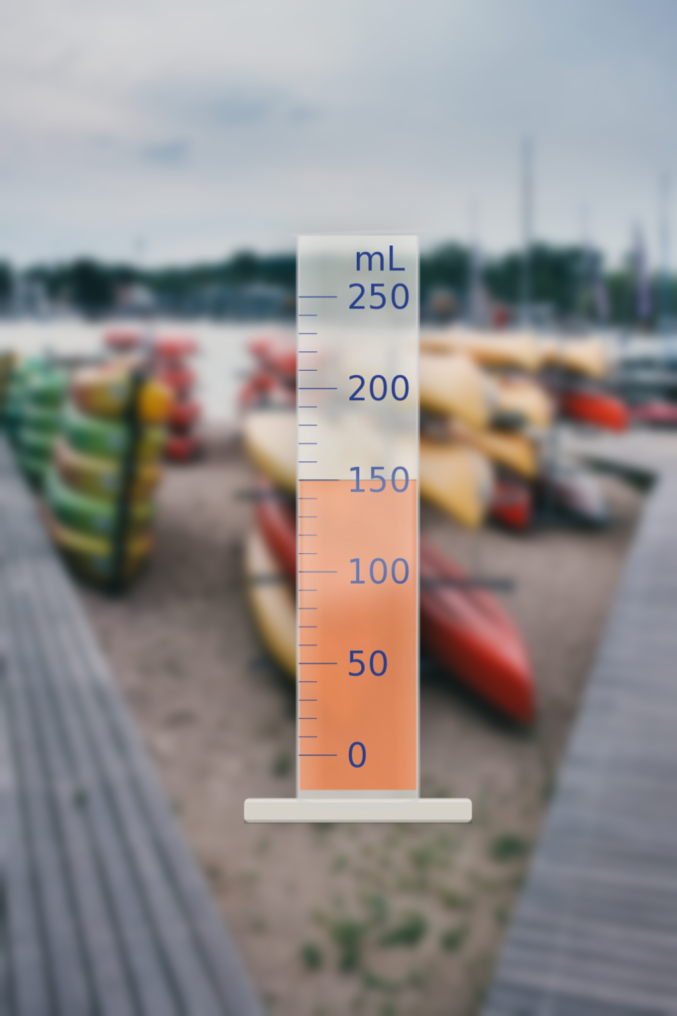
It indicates 150 mL
